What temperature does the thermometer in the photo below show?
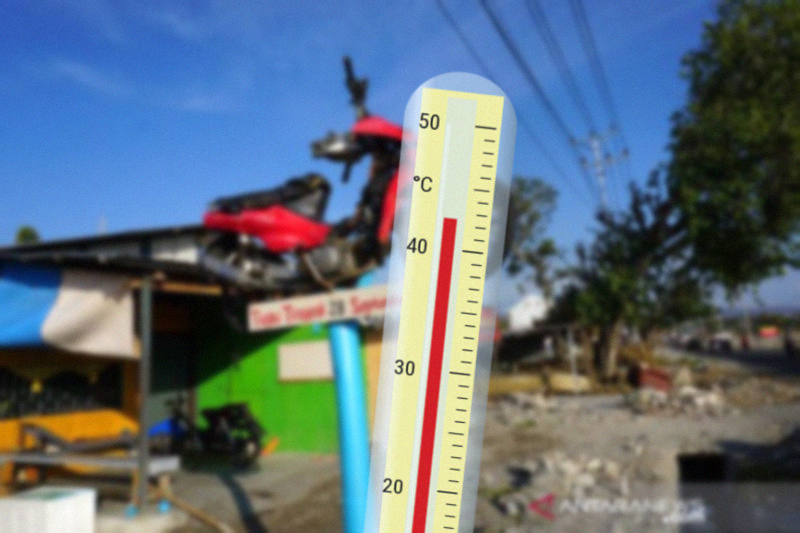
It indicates 42.5 °C
